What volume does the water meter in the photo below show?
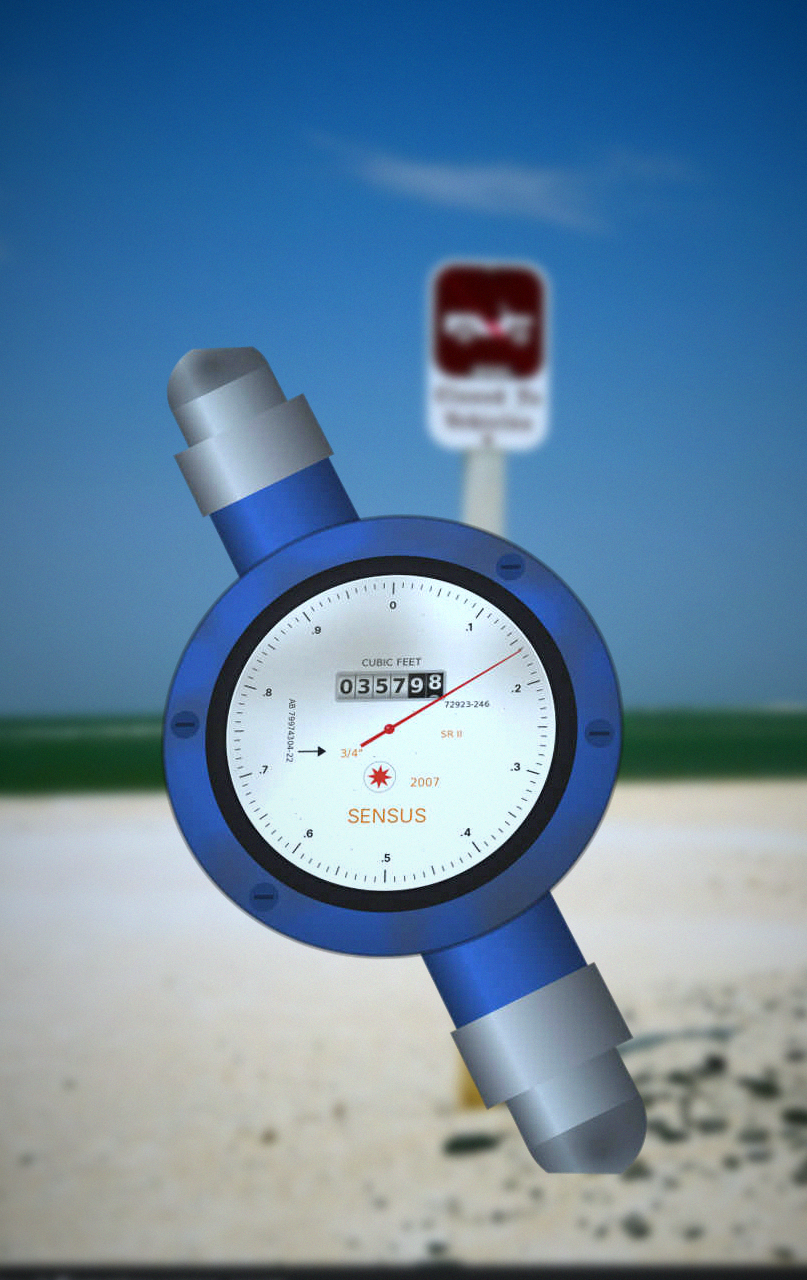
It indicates 35798.16 ft³
